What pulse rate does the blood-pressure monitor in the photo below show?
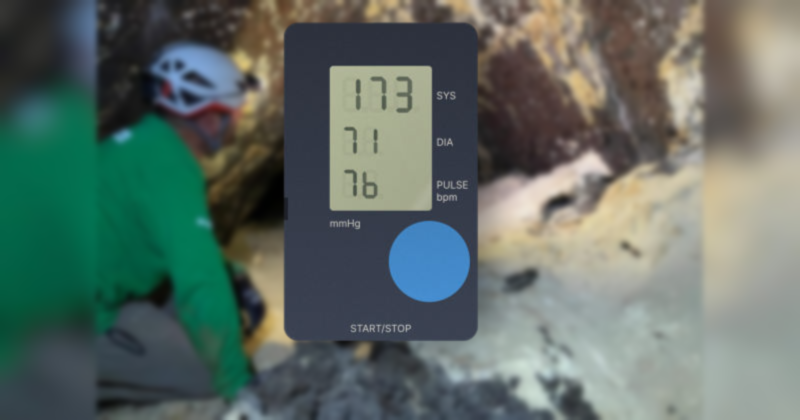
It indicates 76 bpm
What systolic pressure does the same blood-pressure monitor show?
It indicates 173 mmHg
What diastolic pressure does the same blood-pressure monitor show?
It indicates 71 mmHg
